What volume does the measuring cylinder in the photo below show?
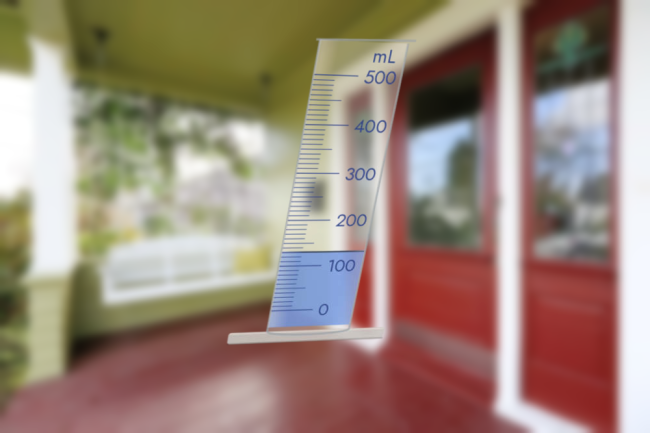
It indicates 130 mL
